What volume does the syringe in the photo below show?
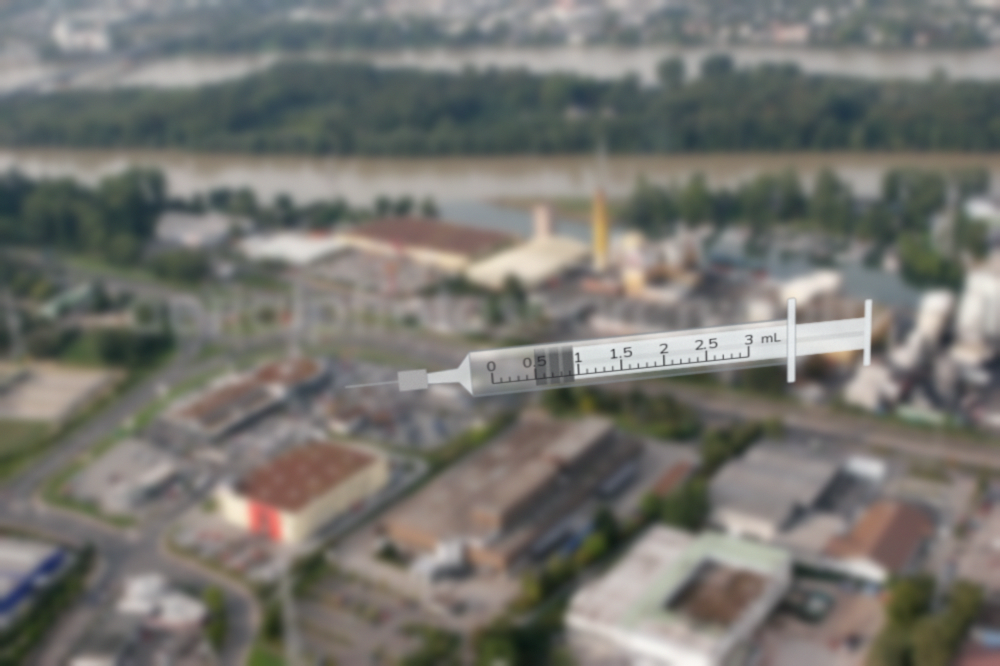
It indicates 0.5 mL
